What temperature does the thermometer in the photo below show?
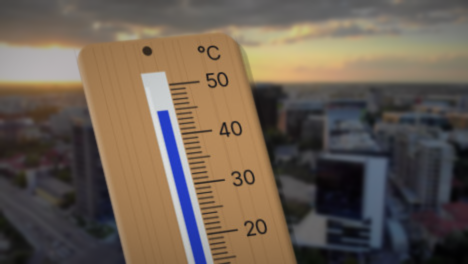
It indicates 45 °C
